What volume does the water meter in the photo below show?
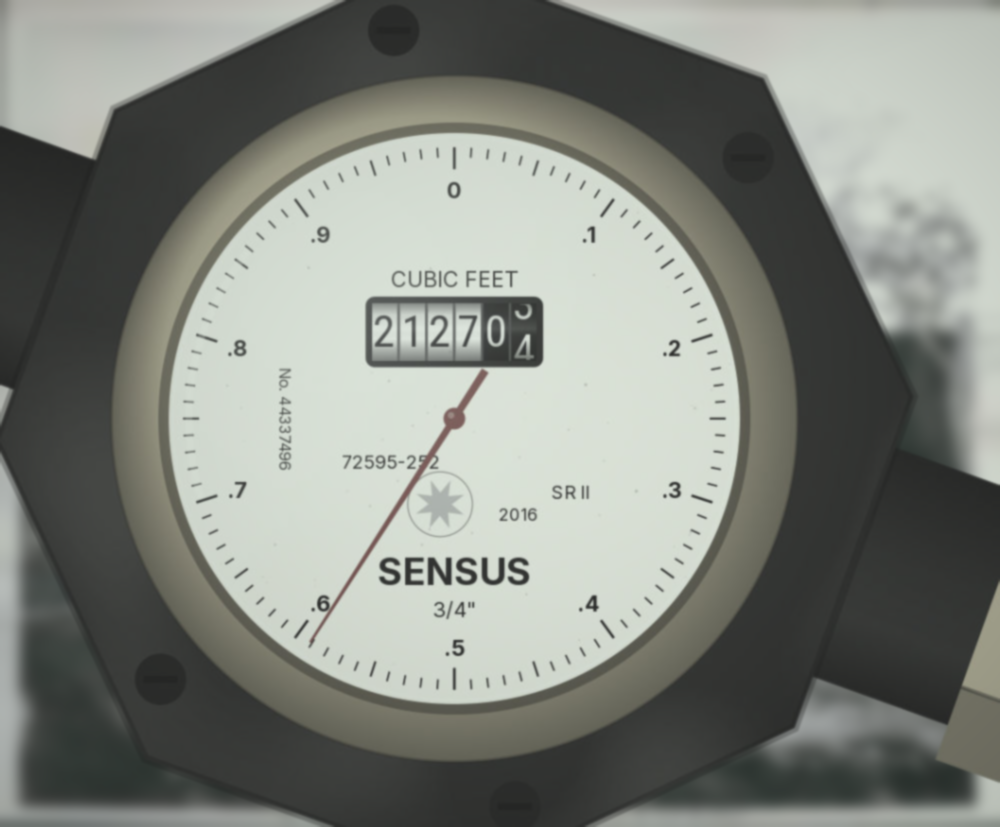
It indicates 212703.59 ft³
